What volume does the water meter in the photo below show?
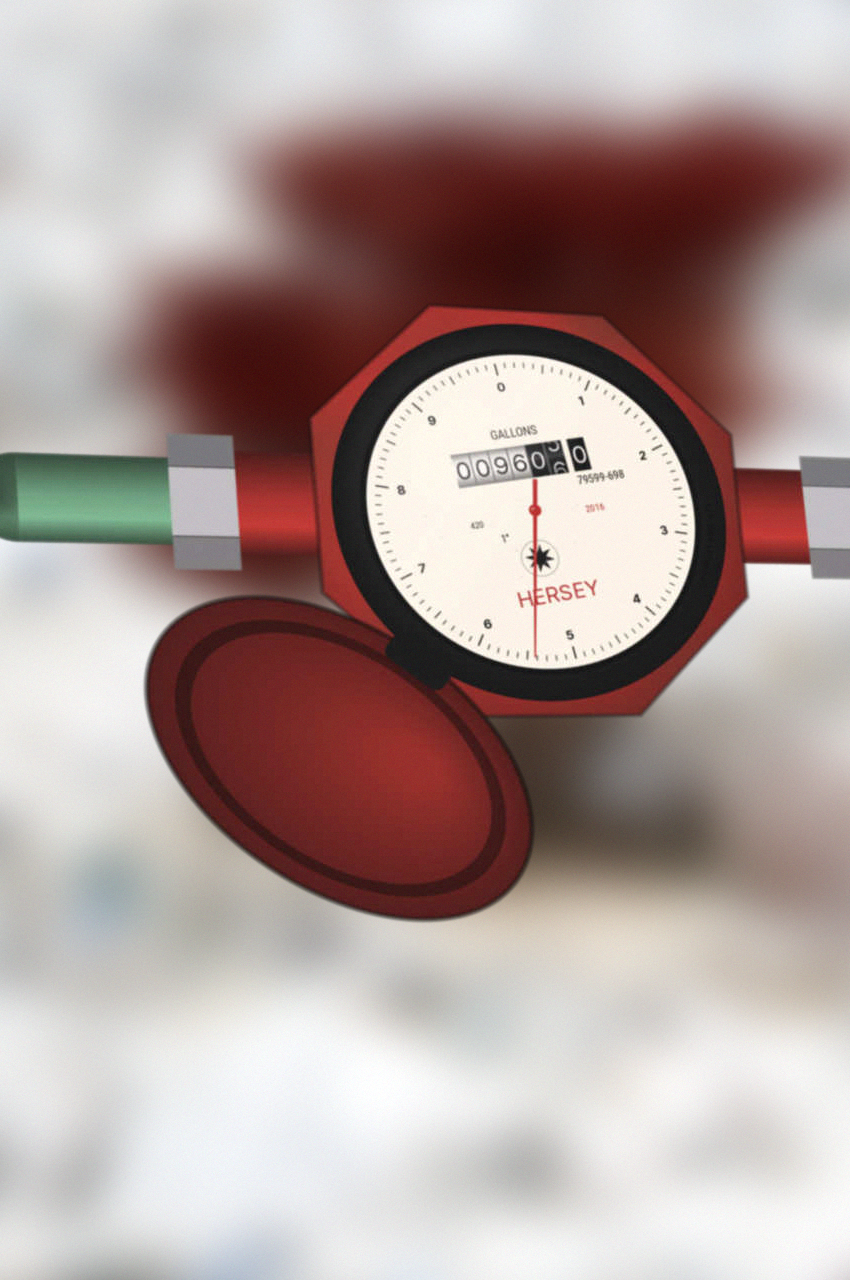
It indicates 96055.4 gal
